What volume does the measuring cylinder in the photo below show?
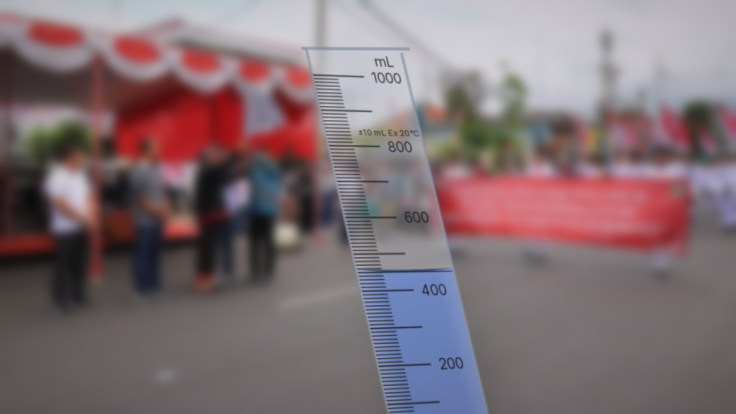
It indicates 450 mL
